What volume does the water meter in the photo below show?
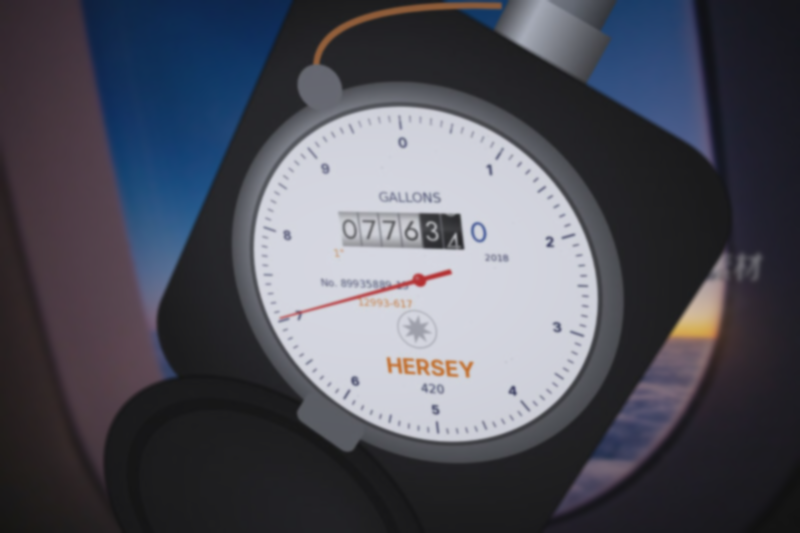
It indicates 776337.0 gal
